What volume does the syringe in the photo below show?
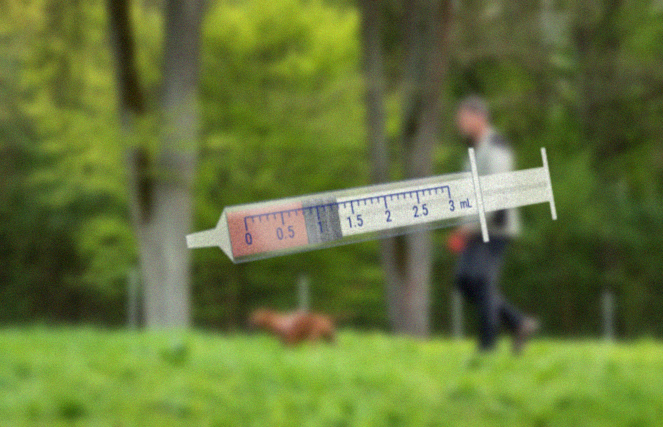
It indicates 0.8 mL
